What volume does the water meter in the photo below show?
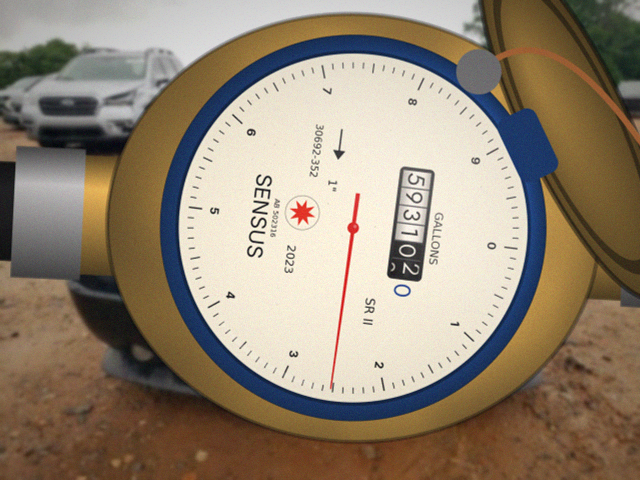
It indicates 5931022.5 gal
